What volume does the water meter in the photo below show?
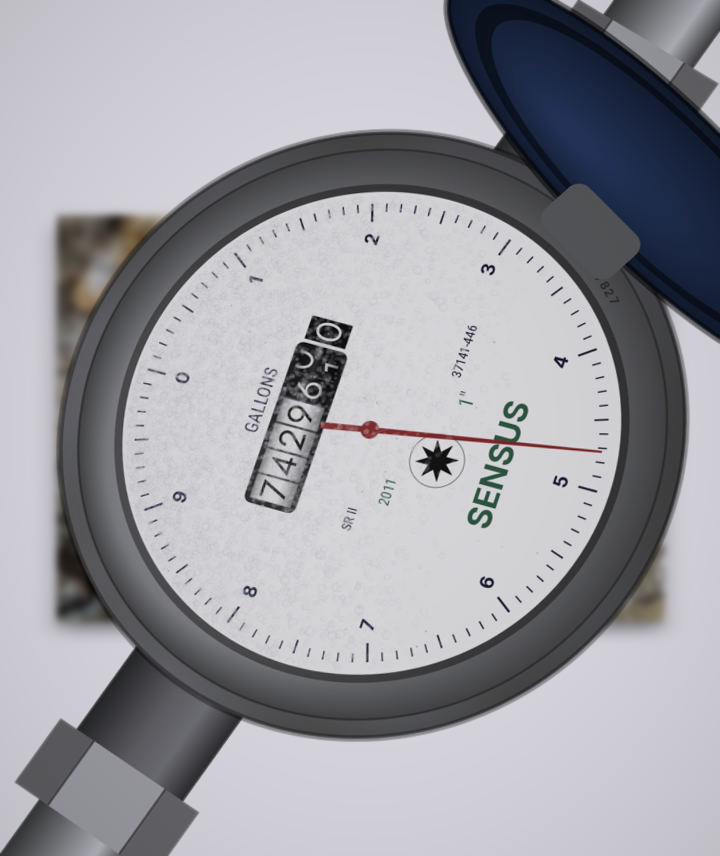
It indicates 7429604.7 gal
